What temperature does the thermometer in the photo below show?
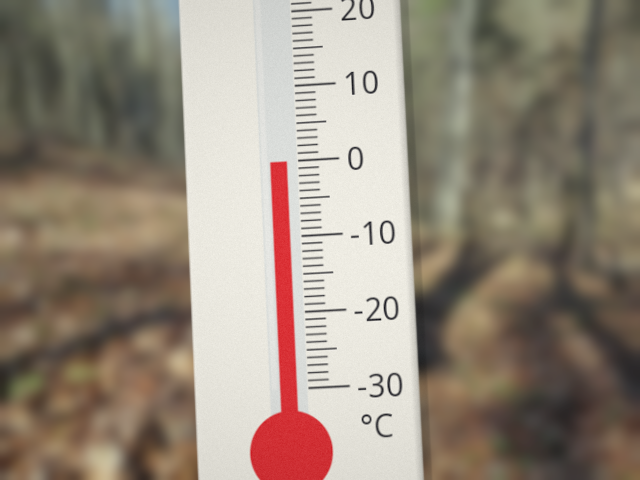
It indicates 0 °C
